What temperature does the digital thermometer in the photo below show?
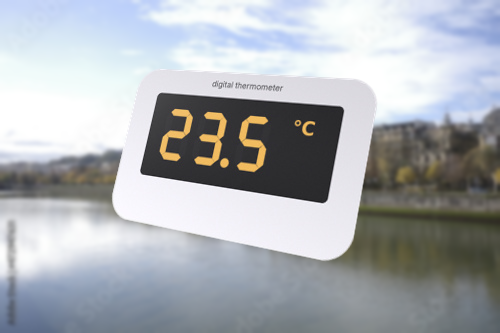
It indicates 23.5 °C
